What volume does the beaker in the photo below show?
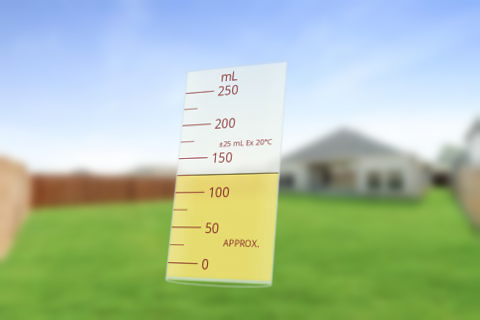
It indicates 125 mL
